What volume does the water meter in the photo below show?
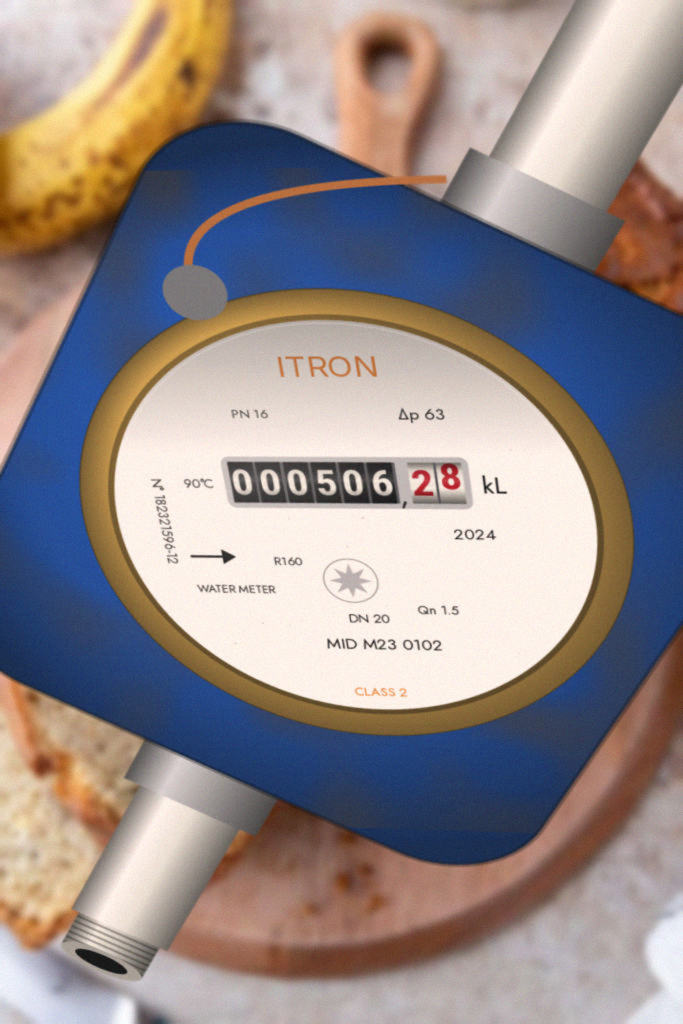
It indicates 506.28 kL
